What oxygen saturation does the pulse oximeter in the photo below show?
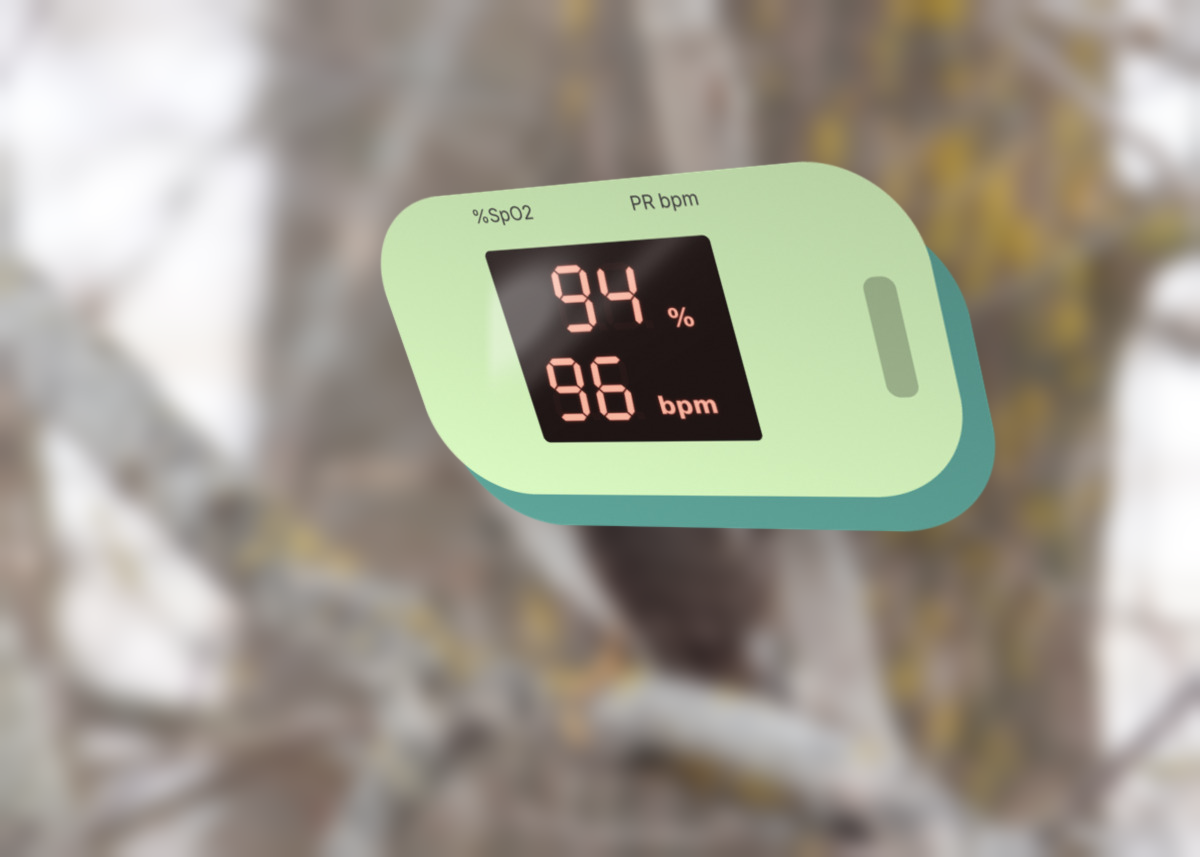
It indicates 94 %
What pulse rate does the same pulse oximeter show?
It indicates 96 bpm
